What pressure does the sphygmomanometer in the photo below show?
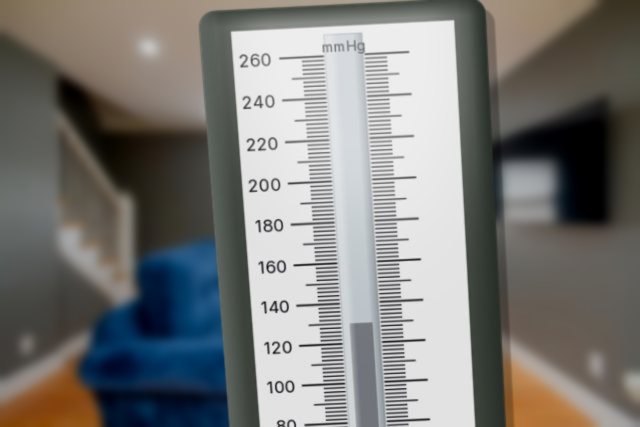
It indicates 130 mmHg
